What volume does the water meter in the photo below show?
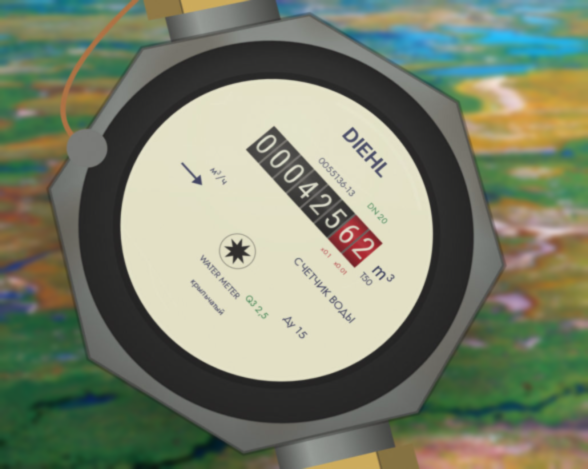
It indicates 425.62 m³
